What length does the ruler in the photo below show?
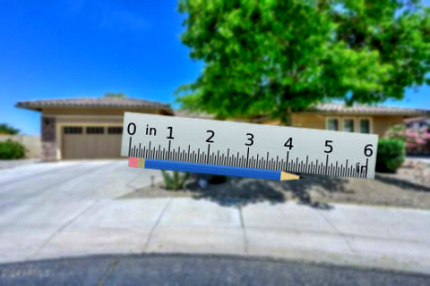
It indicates 4.5 in
